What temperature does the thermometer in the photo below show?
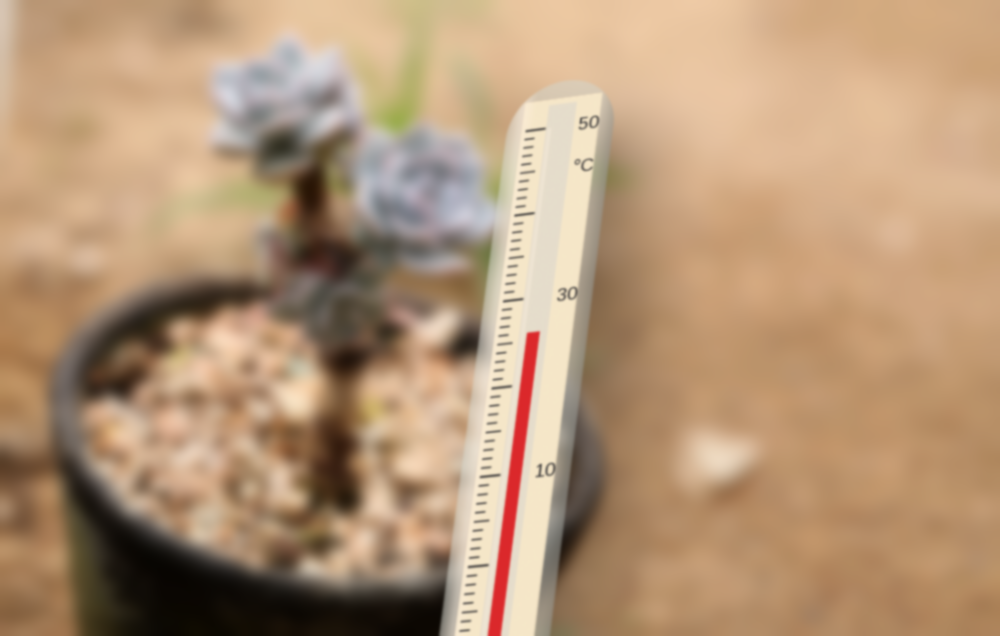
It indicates 26 °C
